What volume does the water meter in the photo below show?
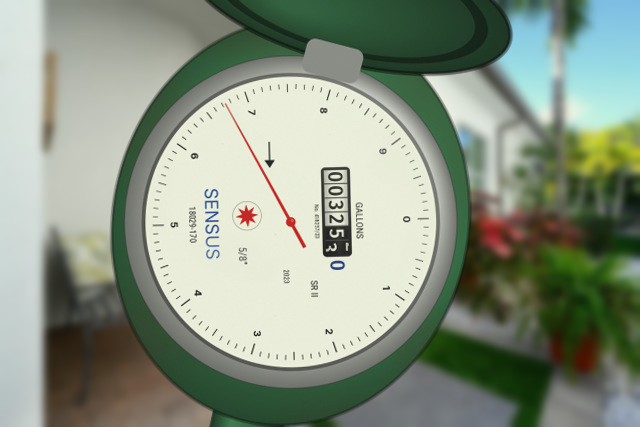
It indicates 32526.7 gal
